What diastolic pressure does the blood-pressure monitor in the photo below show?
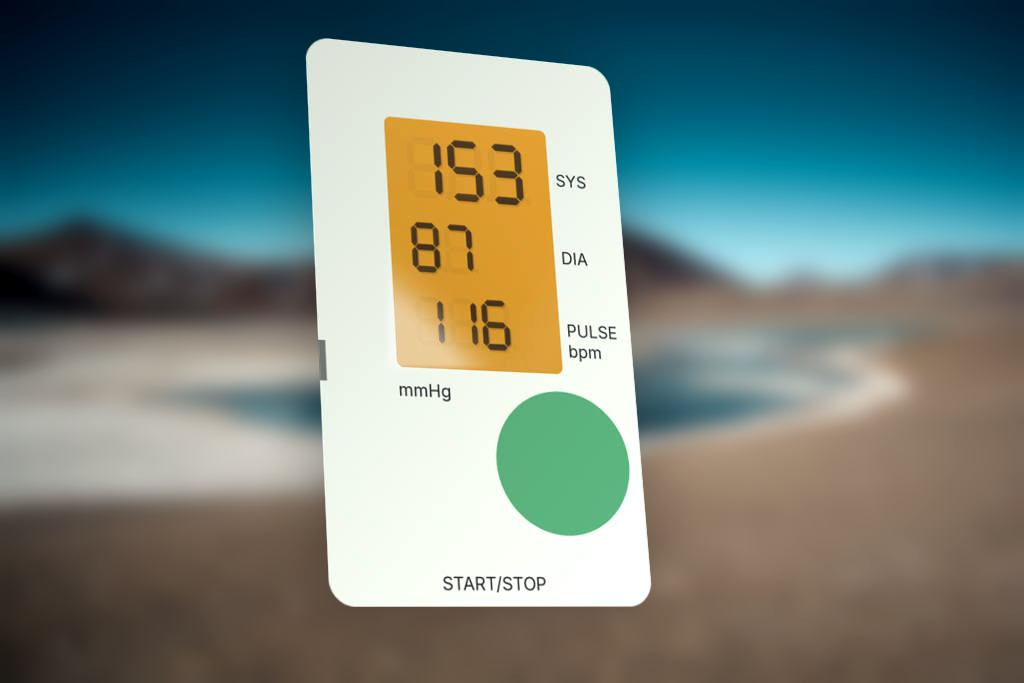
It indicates 87 mmHg
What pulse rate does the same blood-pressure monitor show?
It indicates 116 bpm
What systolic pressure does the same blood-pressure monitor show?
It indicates 153 mmHg
